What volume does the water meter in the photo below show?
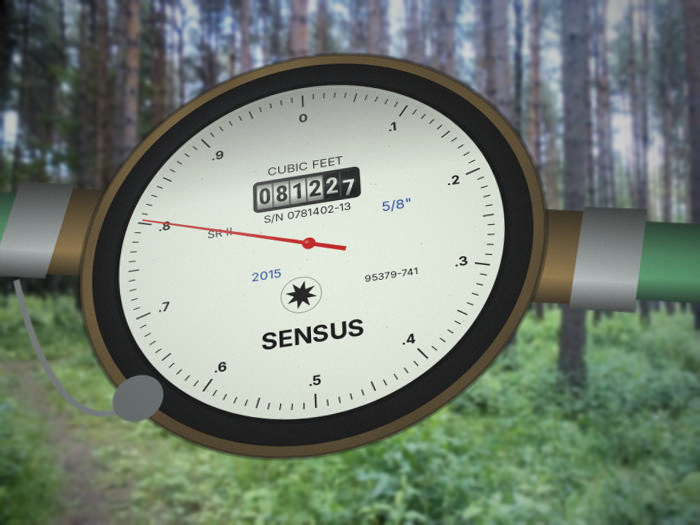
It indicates 81226.80 ft³
